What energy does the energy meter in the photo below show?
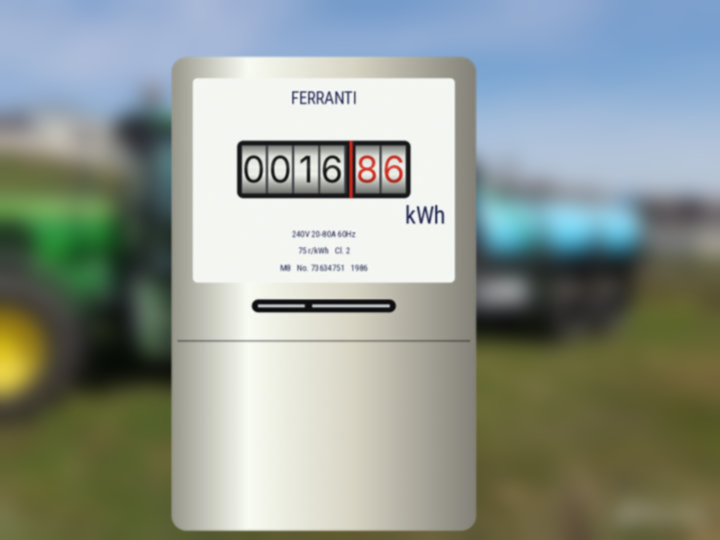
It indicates 16.86 kWh
